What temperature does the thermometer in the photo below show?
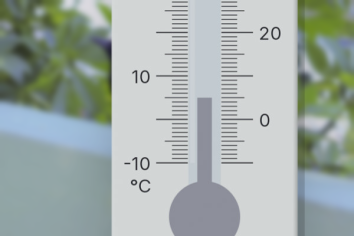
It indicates 5 °C
